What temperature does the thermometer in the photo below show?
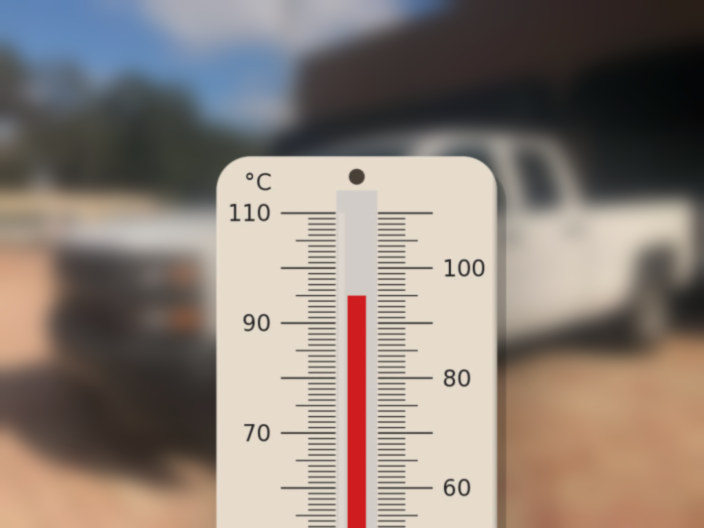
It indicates 95 °C
